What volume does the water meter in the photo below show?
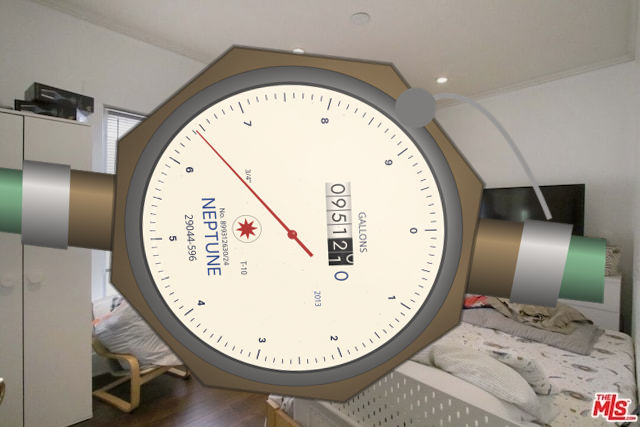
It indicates 951206.4 gal
